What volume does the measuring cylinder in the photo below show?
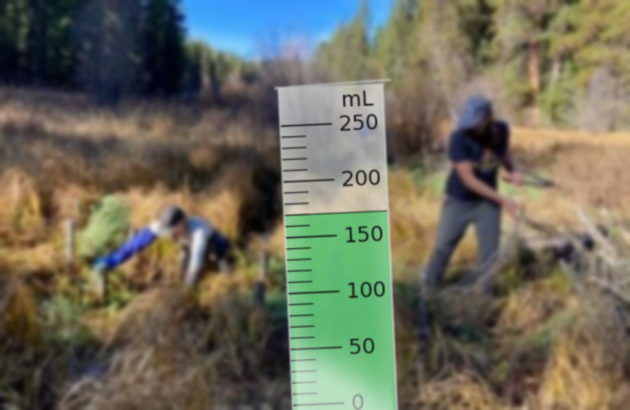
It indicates 170 mL
